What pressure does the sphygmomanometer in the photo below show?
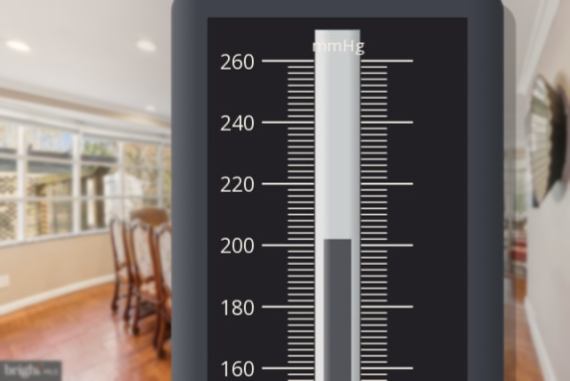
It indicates 202 mmHg
